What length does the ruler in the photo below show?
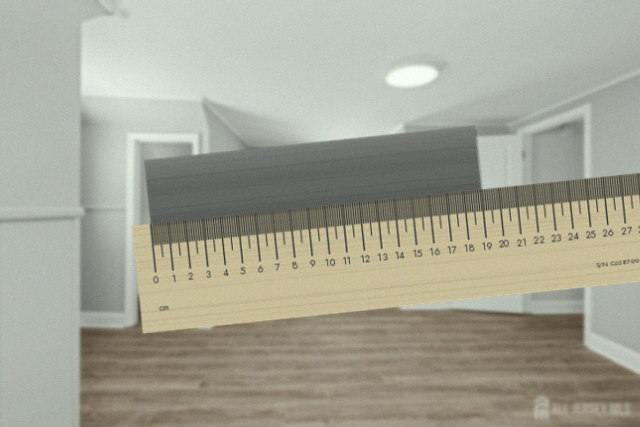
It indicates 19 cm
